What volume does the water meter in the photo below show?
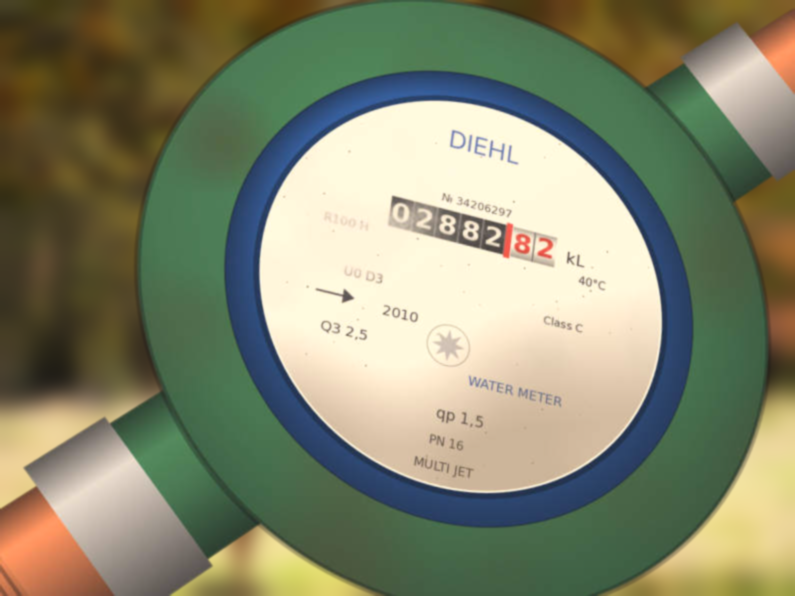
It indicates 2882.82 kL
